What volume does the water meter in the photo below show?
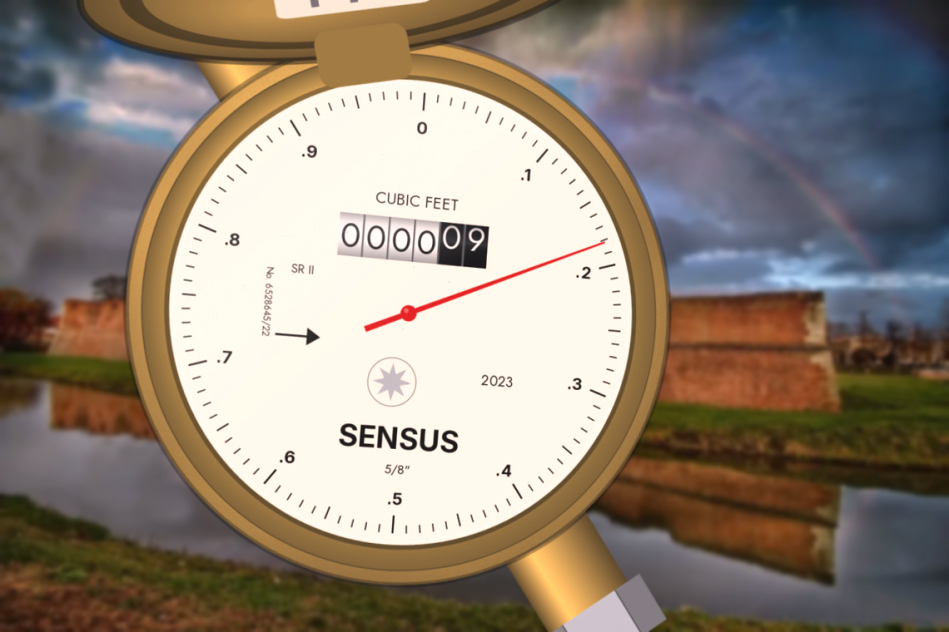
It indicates 9.18 ft³
